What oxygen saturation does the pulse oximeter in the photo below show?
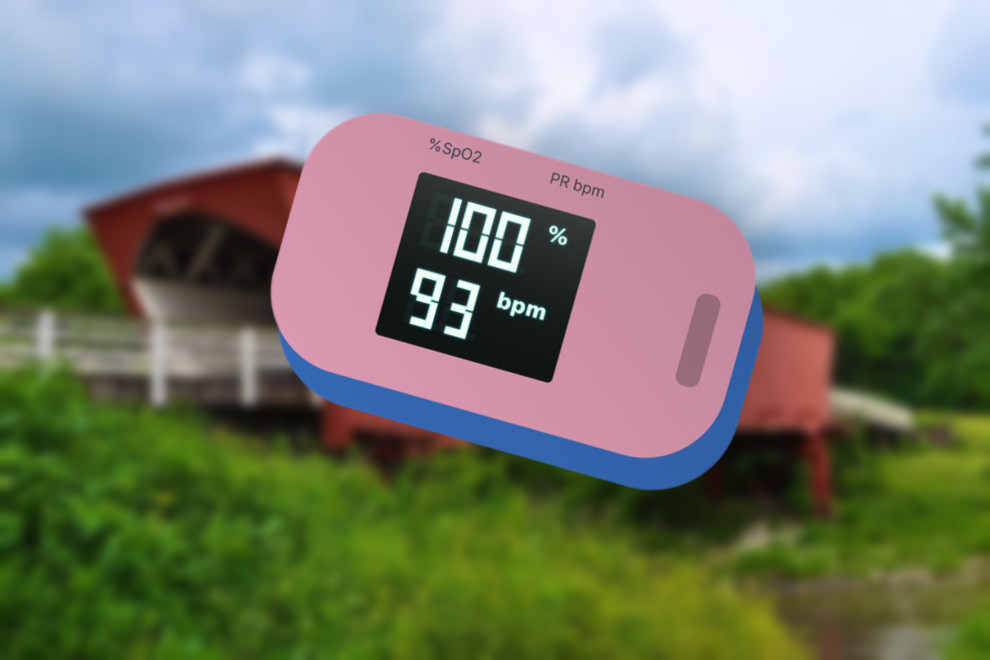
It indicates 100 %
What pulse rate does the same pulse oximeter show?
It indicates 93 bpm
